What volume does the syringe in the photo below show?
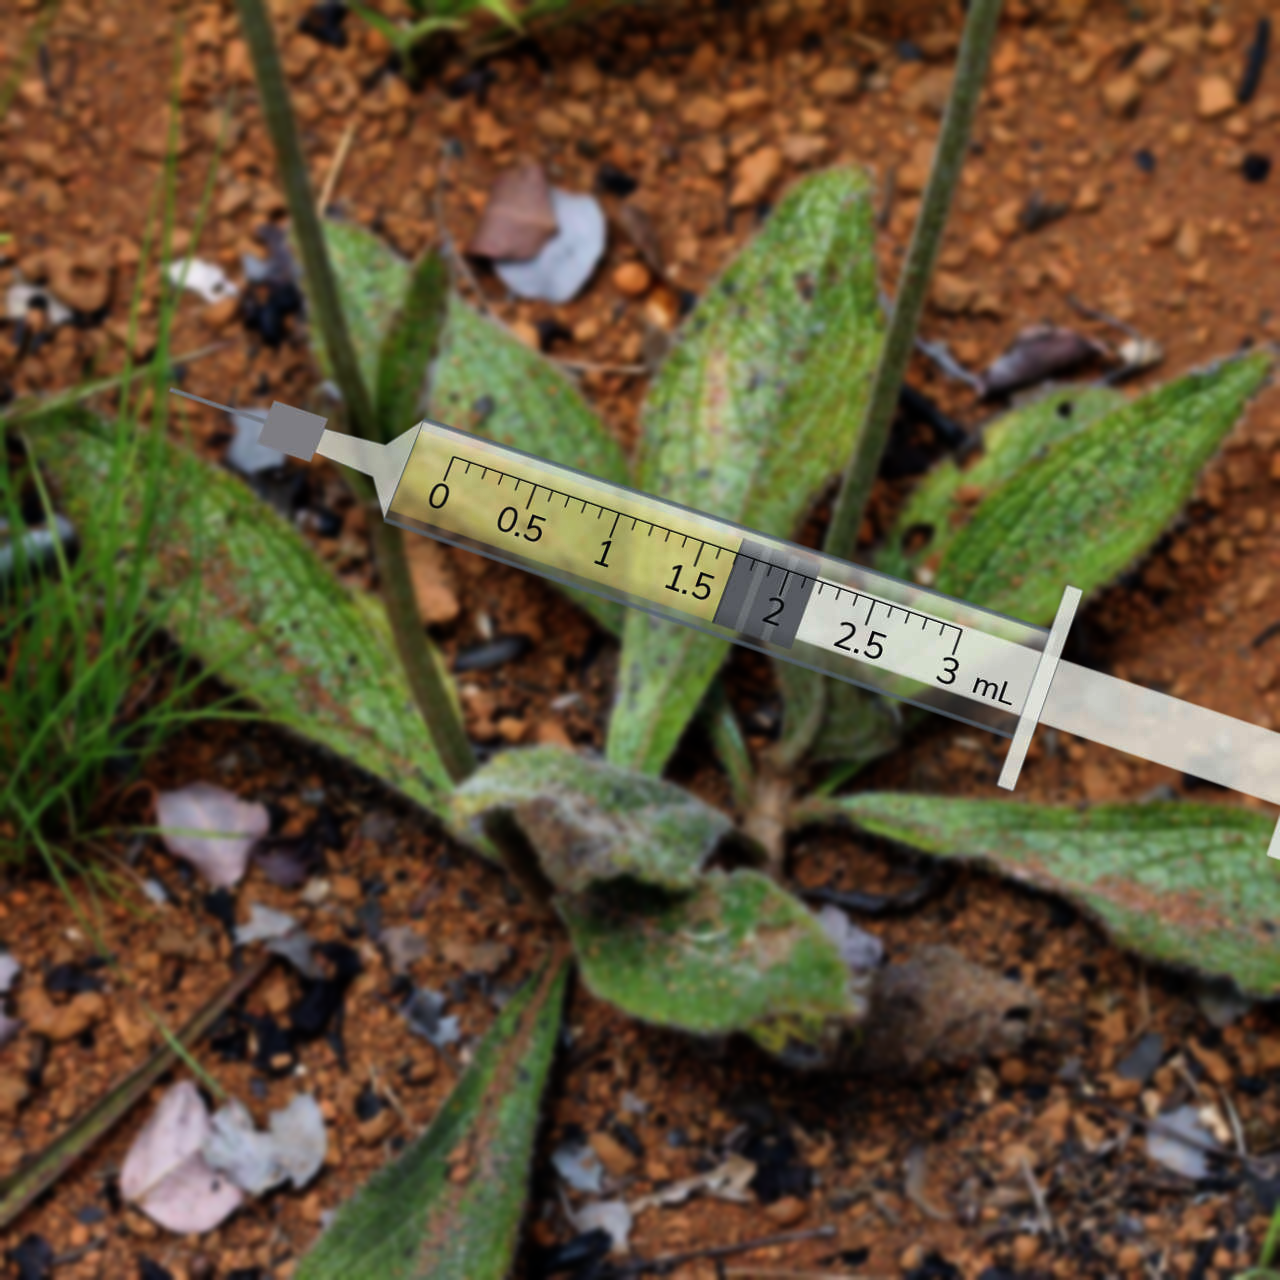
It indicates 1.7 mL
